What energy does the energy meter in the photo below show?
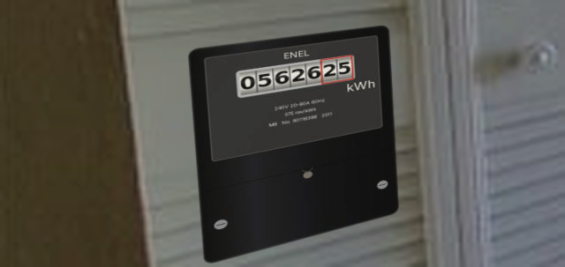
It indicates 5626.25 kWh
